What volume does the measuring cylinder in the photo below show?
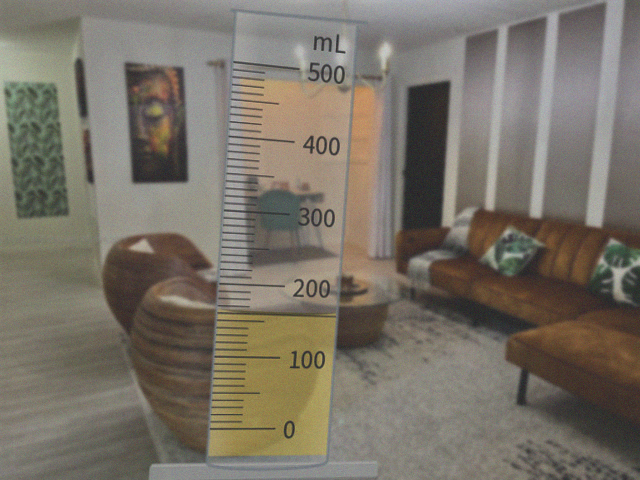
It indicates 160 mL
